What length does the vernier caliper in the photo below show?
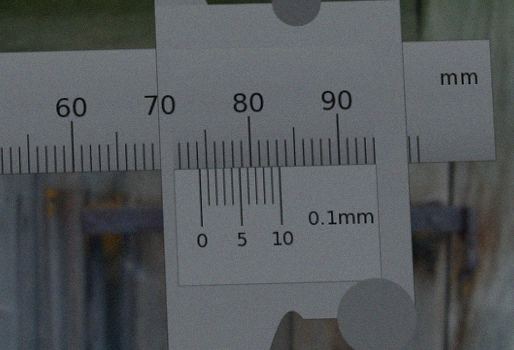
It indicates 74.2 mm
